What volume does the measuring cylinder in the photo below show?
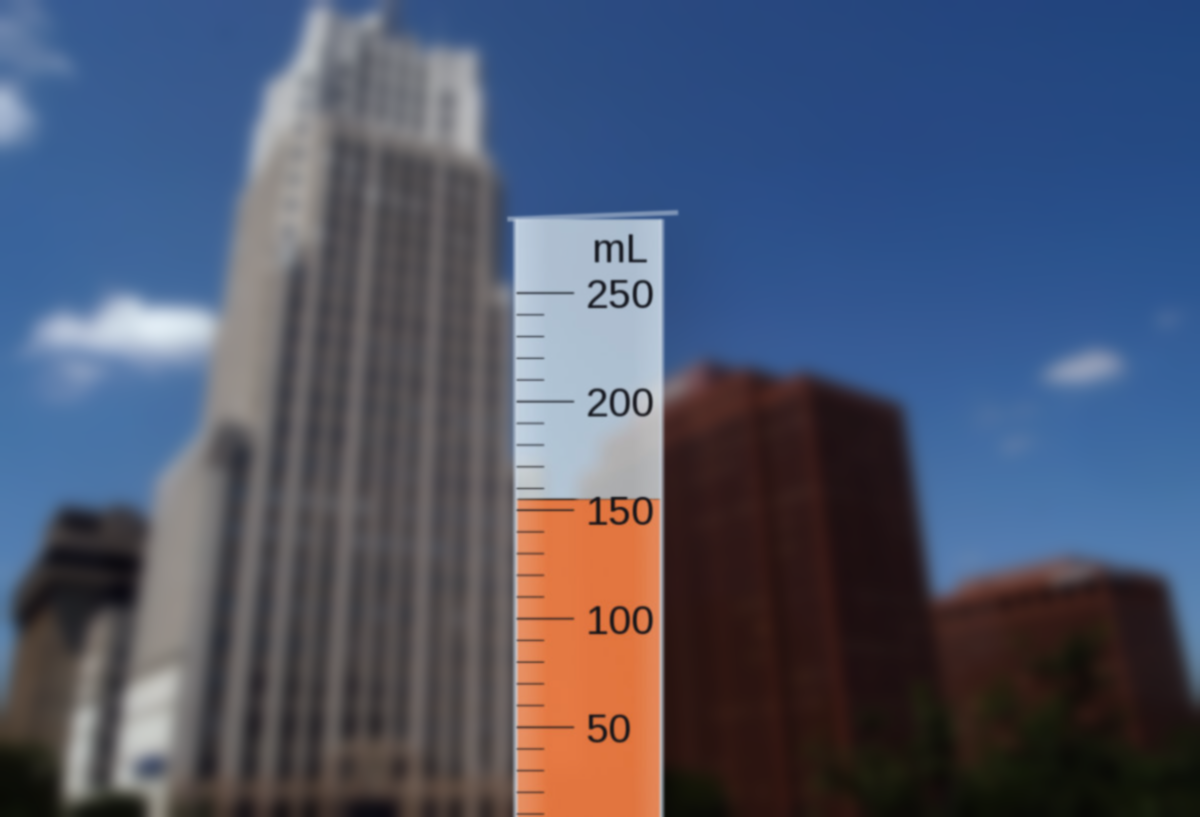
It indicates 155 mL
